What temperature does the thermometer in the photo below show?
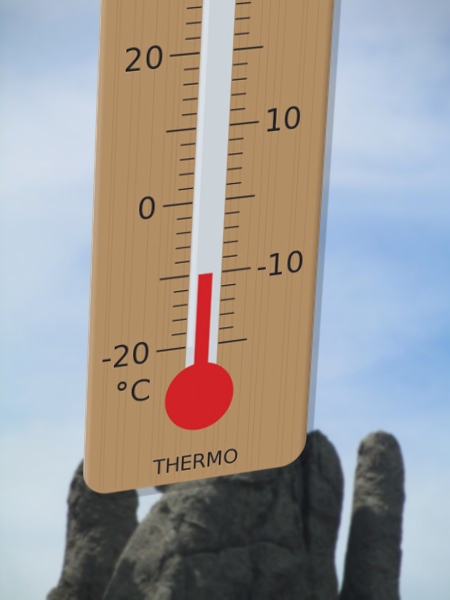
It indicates -10 °C
